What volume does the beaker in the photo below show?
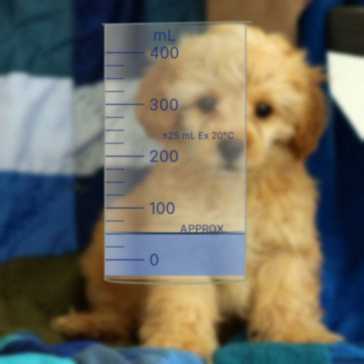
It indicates 50 mL
